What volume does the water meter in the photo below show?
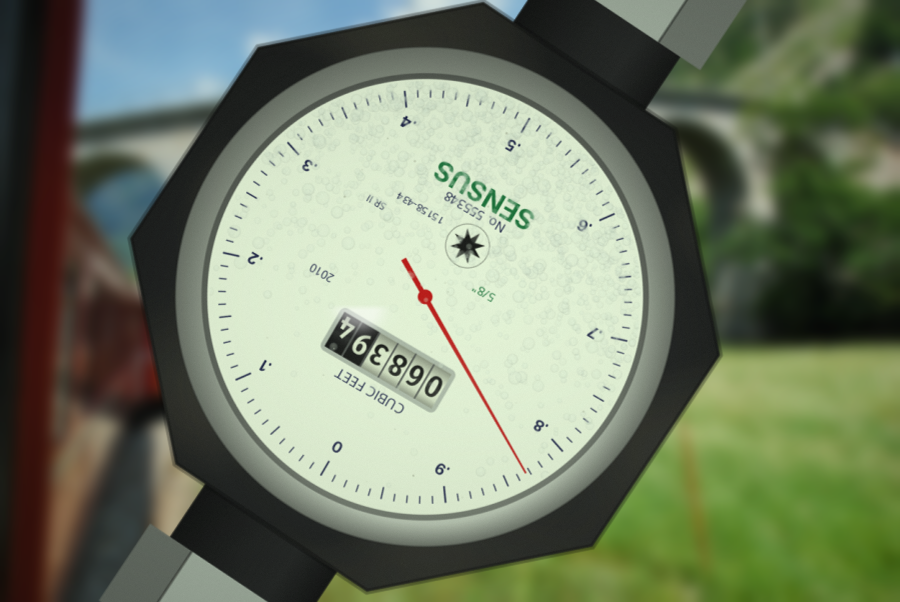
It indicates 68393.83 ft³
